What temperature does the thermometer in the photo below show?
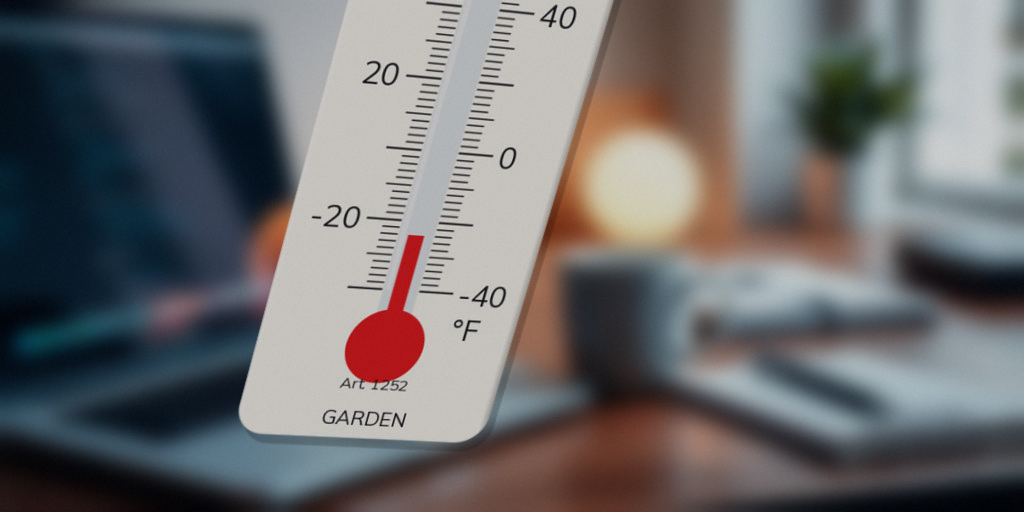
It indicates -24 °F
